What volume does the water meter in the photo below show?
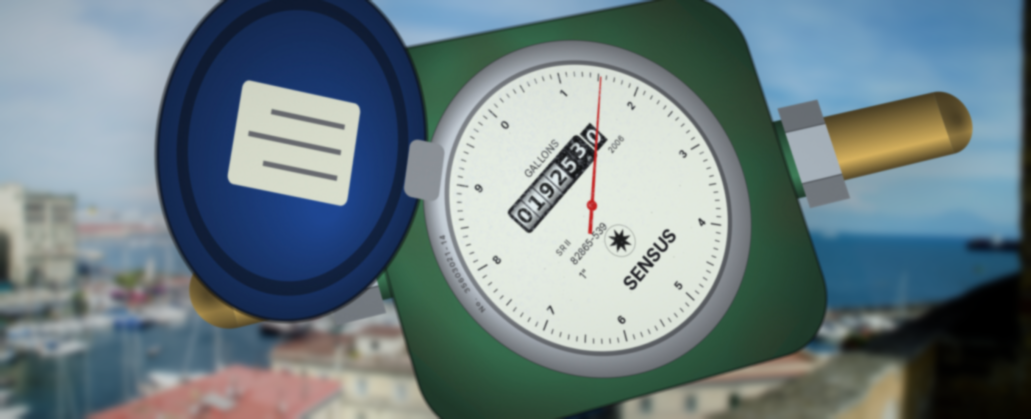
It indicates 192531.5 gal
